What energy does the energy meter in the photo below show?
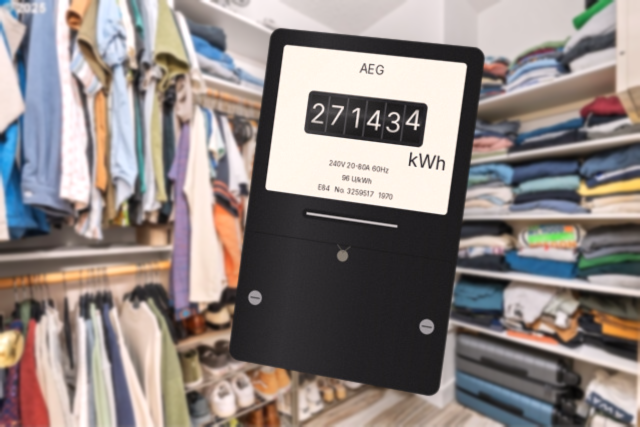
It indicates 271434 kWh
